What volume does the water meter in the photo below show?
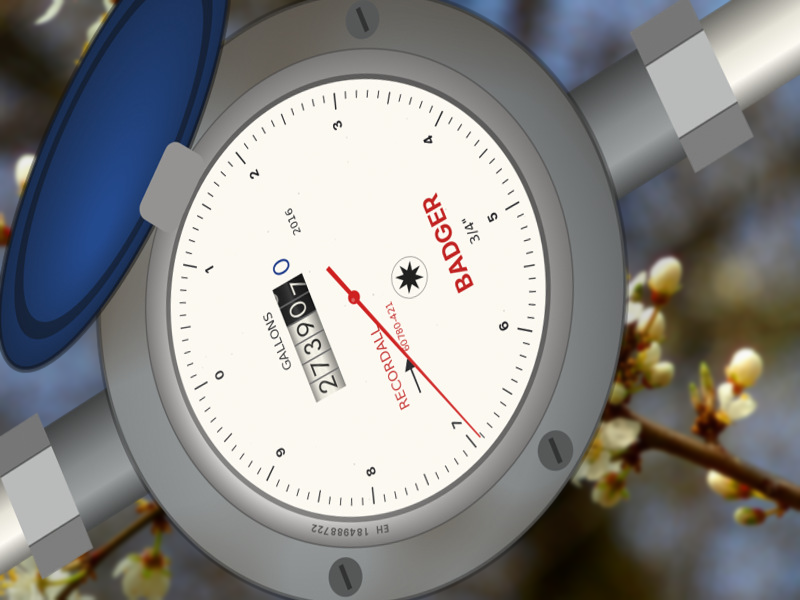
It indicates 2739066.9 gal
